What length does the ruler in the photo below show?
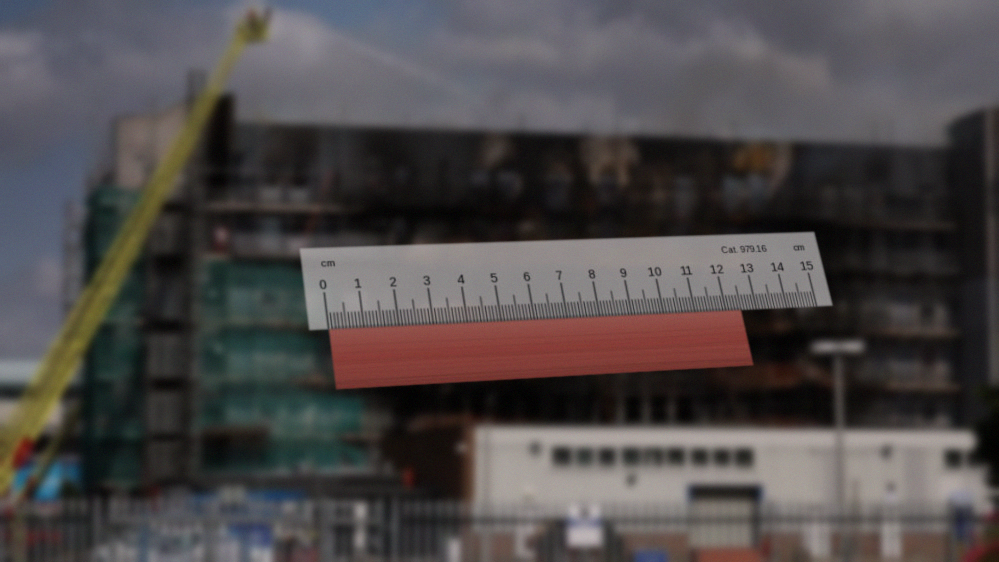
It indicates 12.5 cm
